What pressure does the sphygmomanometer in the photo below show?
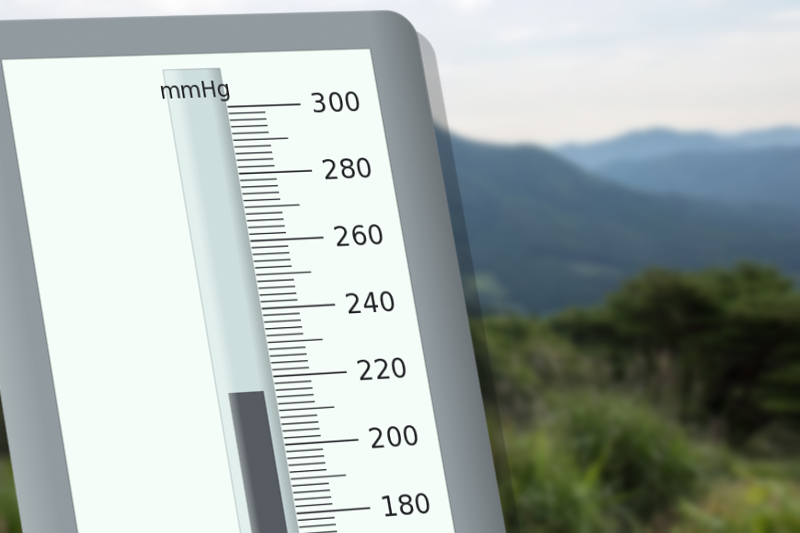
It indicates 216 mmHg
